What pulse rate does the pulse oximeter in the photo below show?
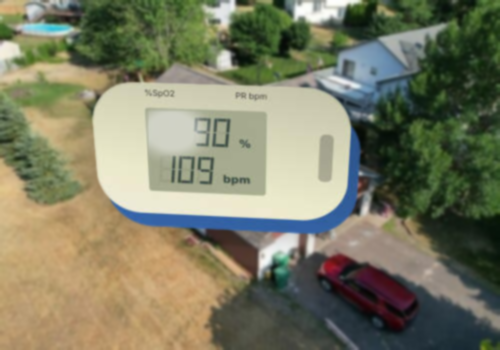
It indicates 109 bpm
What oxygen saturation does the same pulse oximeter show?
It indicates 90 %
